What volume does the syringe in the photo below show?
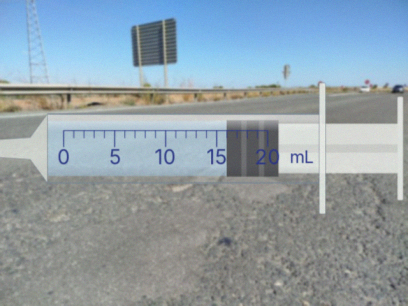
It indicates 16 mL
